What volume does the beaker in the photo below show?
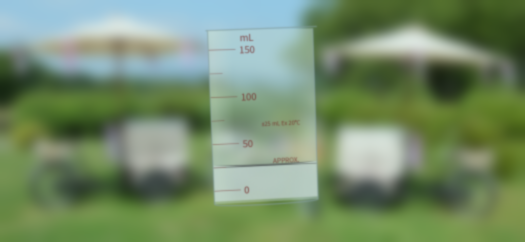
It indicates 25 mL
